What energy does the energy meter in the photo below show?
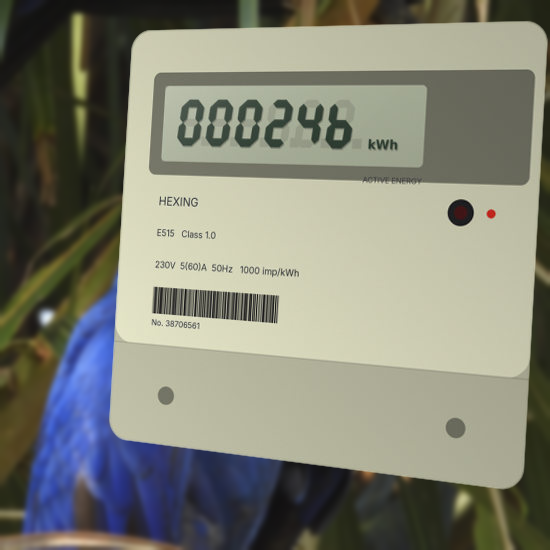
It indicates 246 kWh
